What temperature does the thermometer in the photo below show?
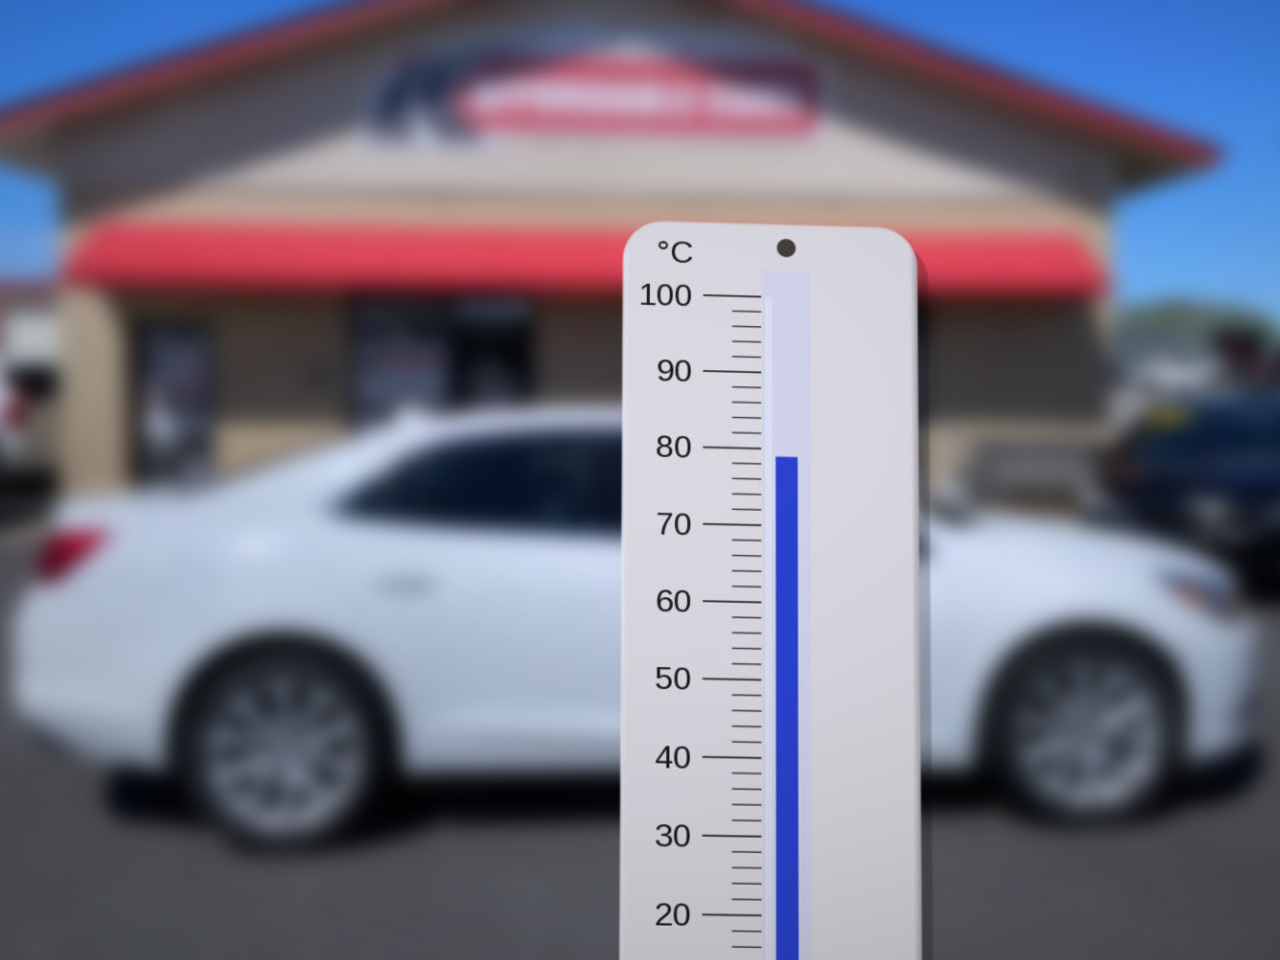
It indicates 79 °C
